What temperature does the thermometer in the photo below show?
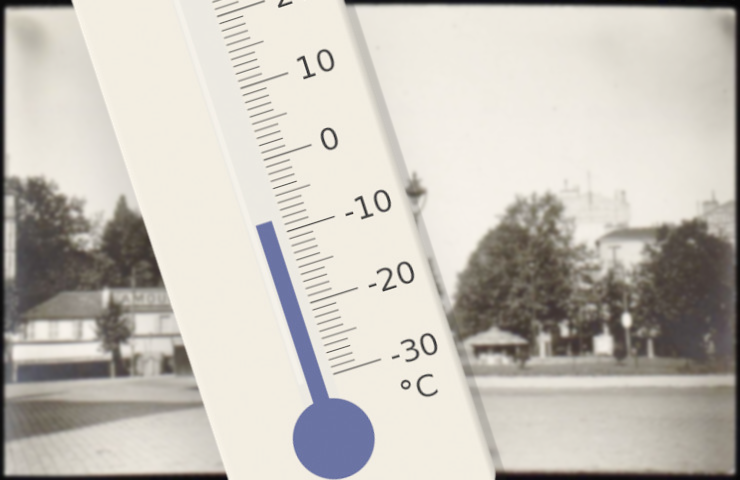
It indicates -8 °C
